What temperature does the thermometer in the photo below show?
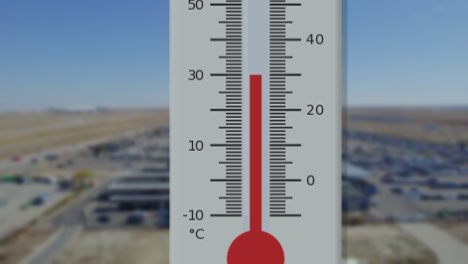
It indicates 30 °C
